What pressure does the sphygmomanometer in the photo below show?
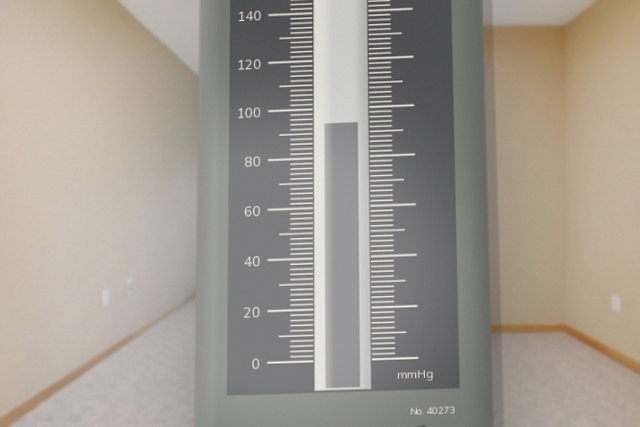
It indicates 94 mmHg
